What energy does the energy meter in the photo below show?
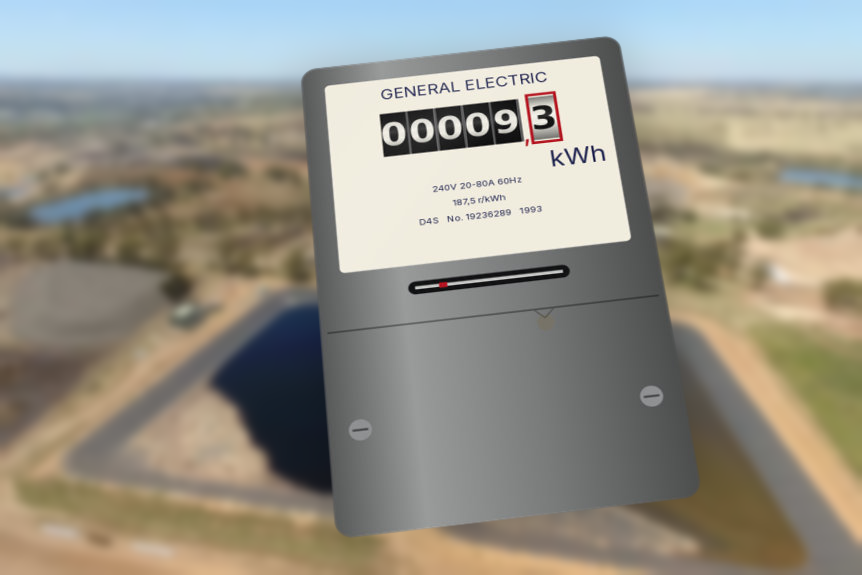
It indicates 9.3 kWh
